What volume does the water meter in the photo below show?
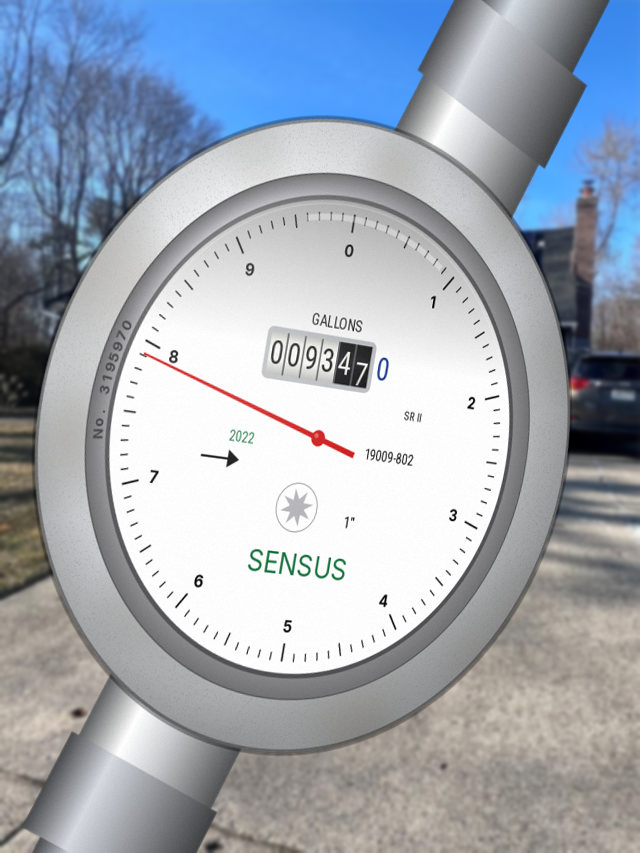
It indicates 93467.9 gal
